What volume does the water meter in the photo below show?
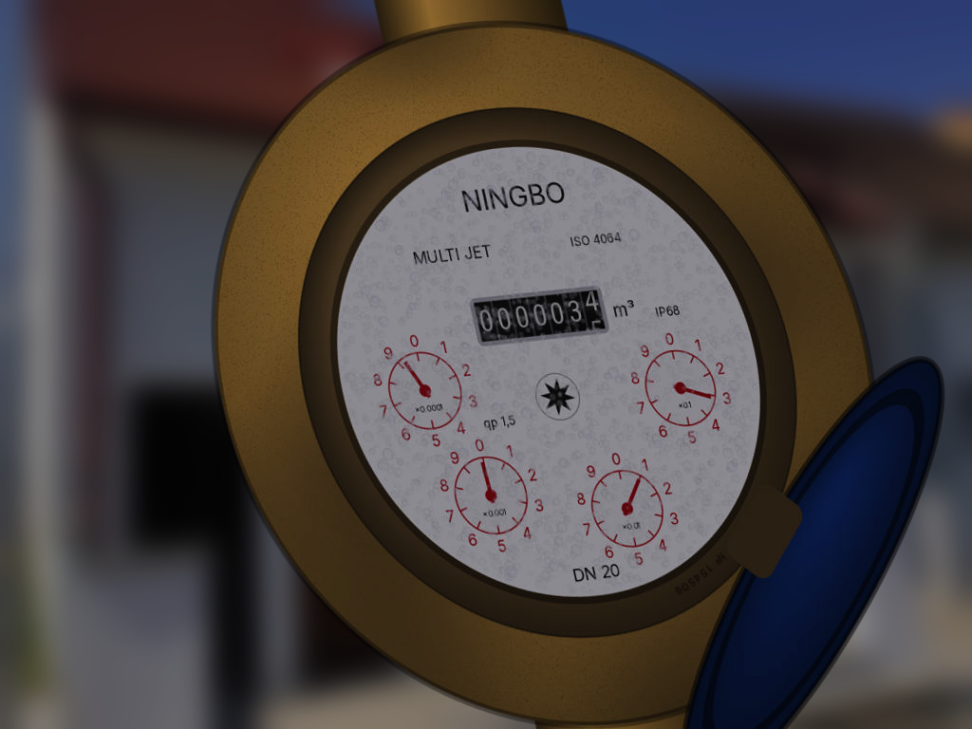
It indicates 34.3099 m³
